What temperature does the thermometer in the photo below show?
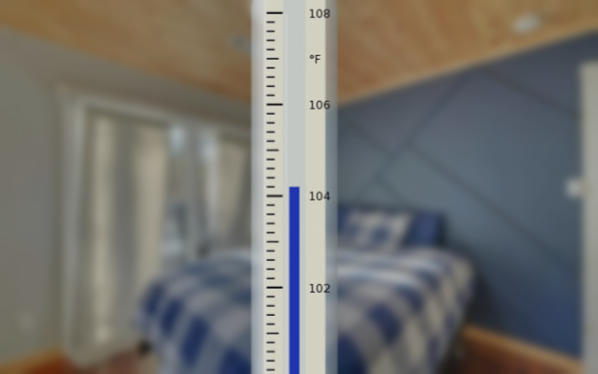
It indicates 104.2 °F
